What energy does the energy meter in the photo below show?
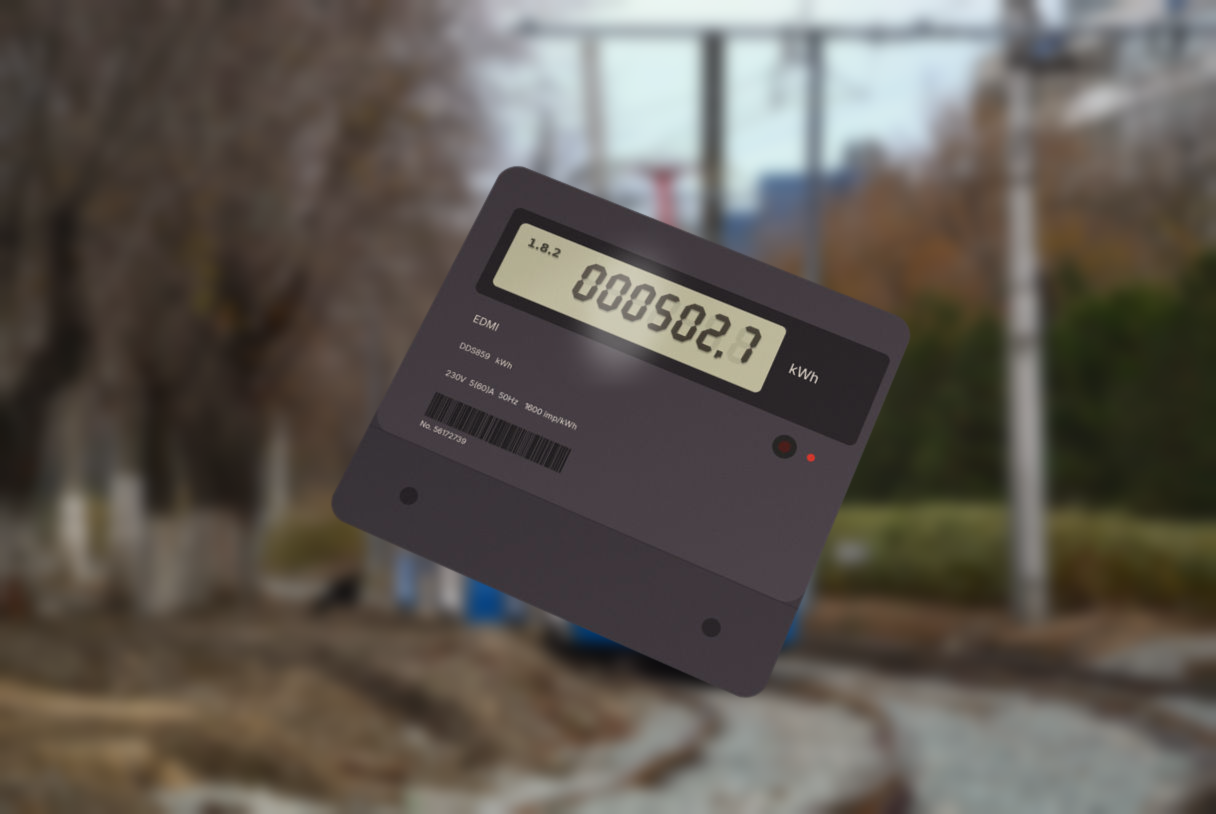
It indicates 502.7 kWh
